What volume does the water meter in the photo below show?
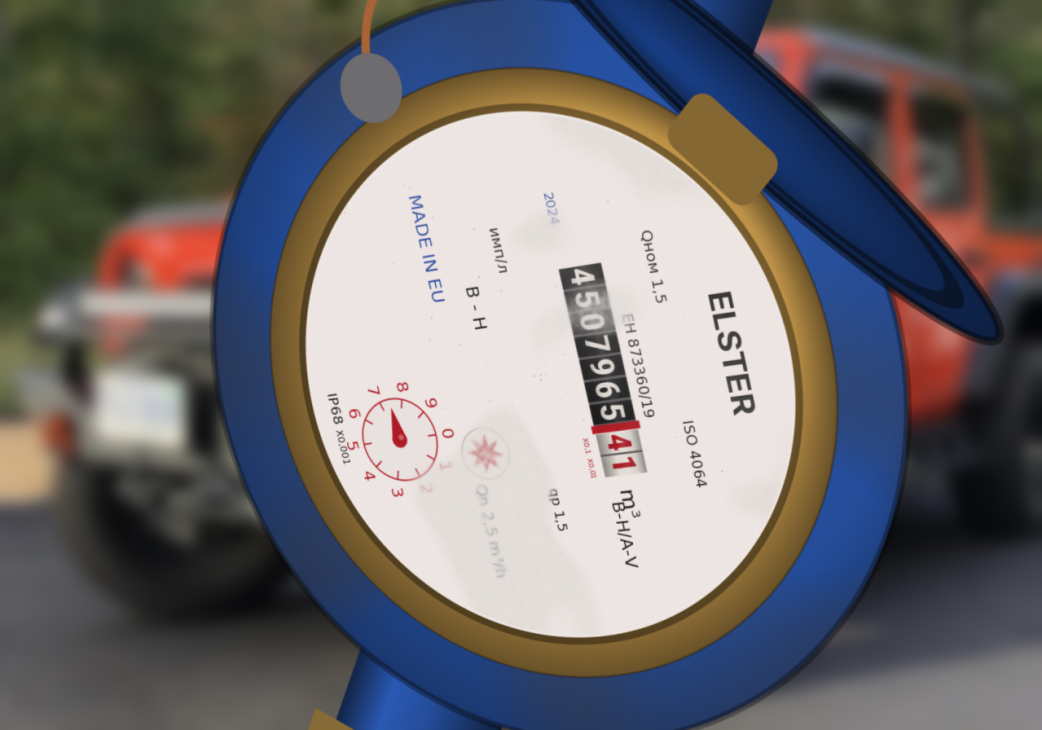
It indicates 4507965.417 m³
